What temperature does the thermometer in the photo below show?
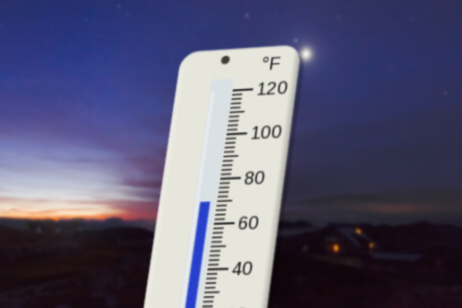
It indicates 70 °F
